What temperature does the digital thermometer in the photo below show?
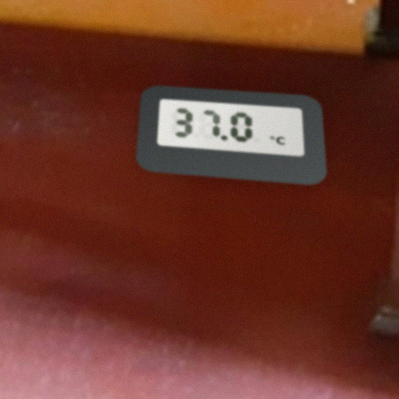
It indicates 37.0 °C
